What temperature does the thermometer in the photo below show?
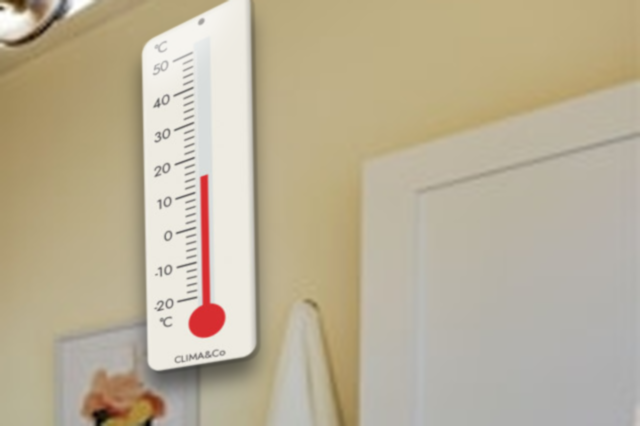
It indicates 14 °C
